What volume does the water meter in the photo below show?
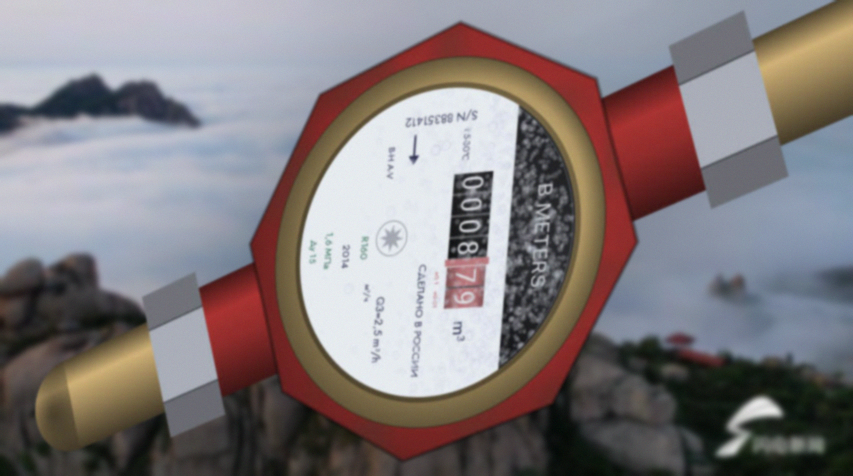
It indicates 8.79 m³
